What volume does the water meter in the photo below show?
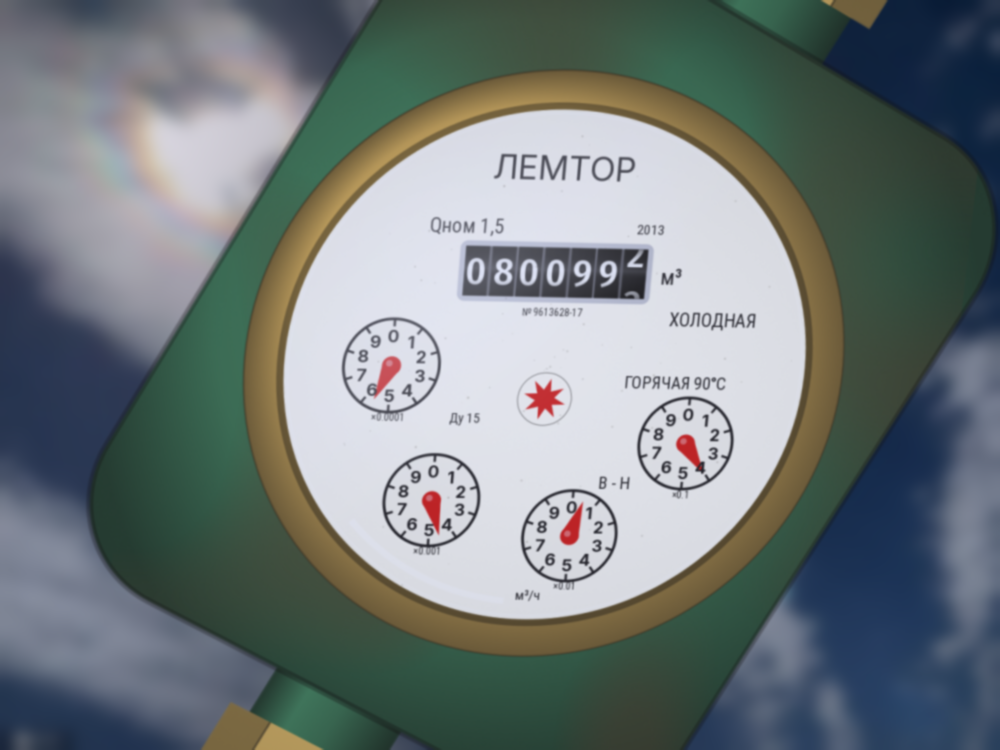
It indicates 800992.4045 m³
